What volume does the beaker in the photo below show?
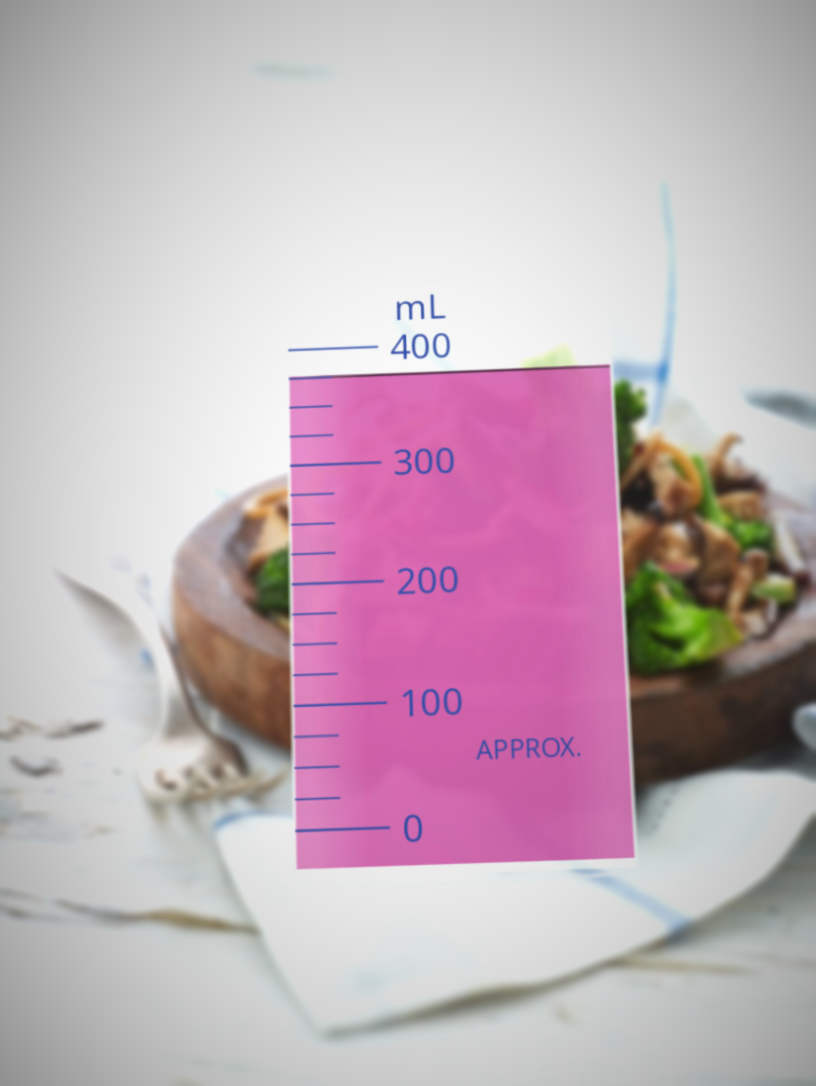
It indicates 375 mL
